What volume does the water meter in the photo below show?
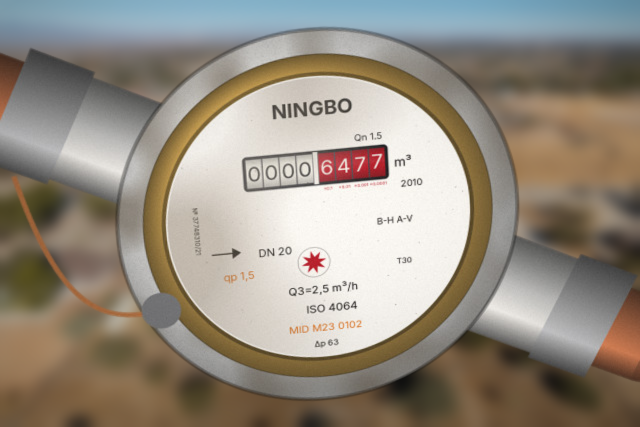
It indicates 0.6477 m³
